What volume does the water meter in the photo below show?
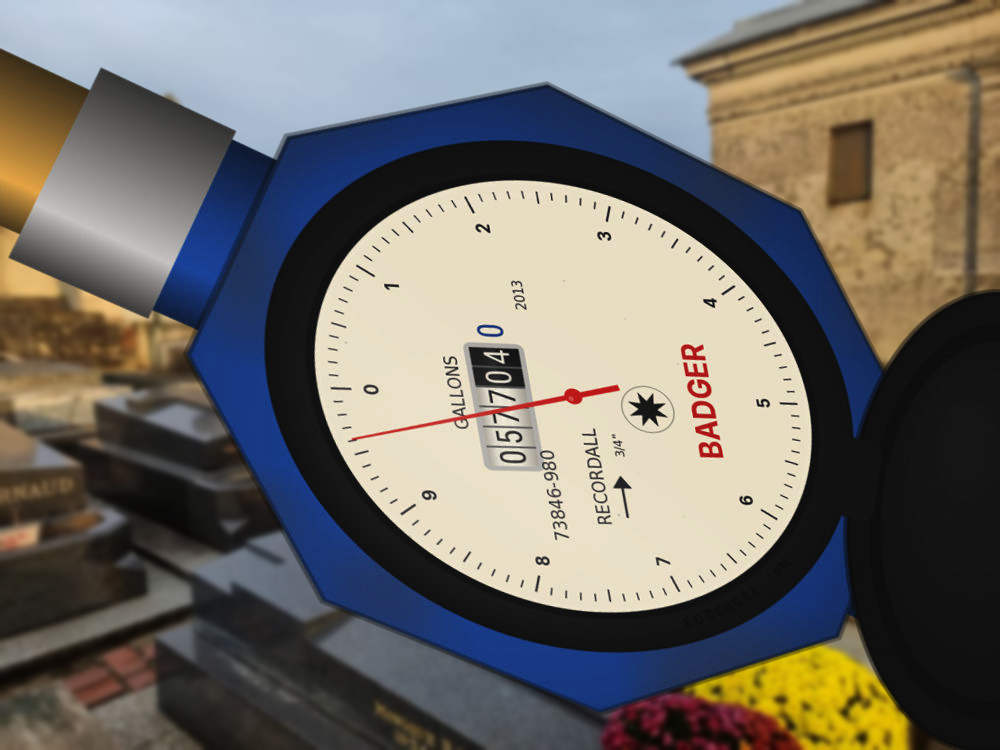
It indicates 577039.6 gal
